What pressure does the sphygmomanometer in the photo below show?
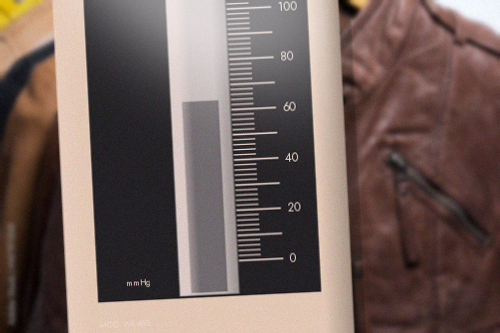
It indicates 64 mmHg
